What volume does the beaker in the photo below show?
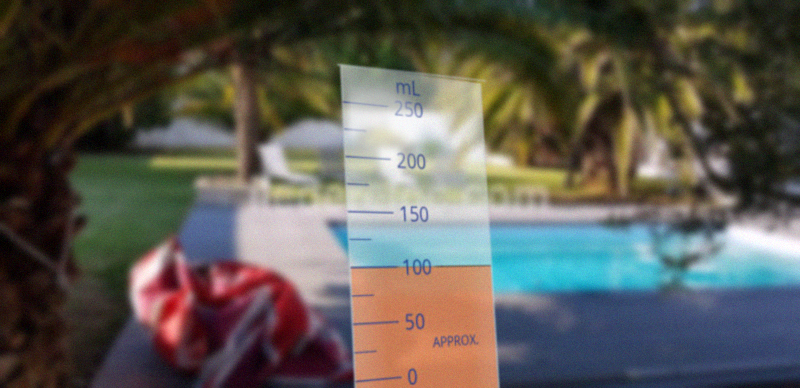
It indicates 100 mL
